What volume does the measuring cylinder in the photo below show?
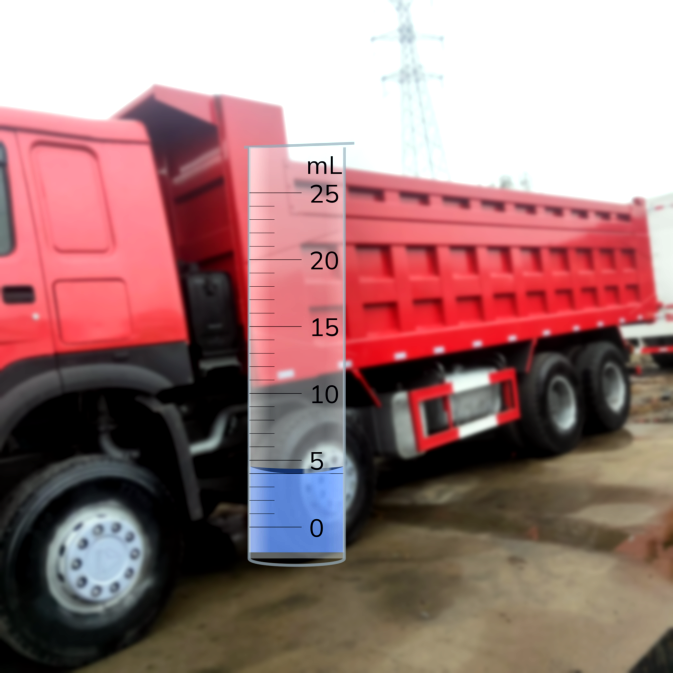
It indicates 4 mL
